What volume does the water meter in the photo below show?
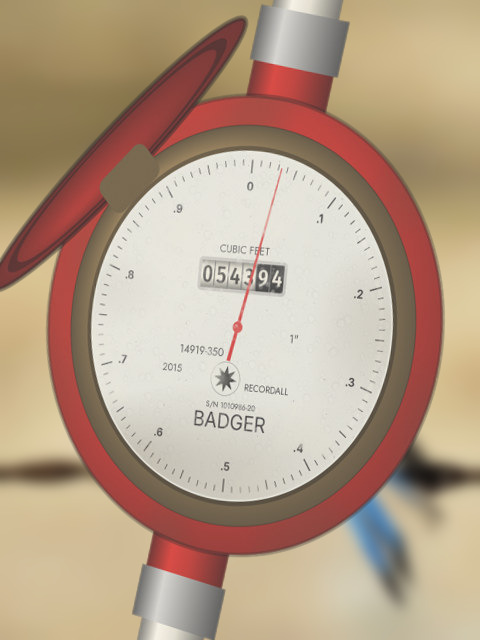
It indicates 54394.03 ft³
